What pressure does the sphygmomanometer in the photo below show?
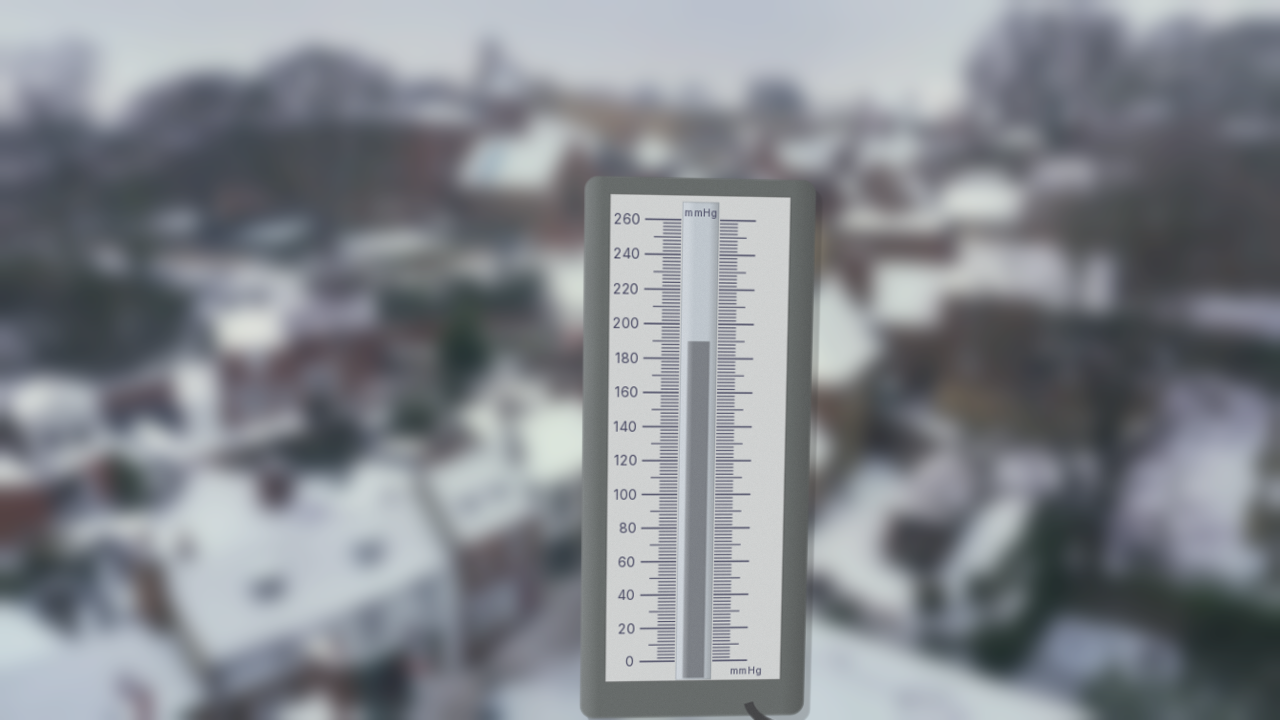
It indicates 190 mmHg
